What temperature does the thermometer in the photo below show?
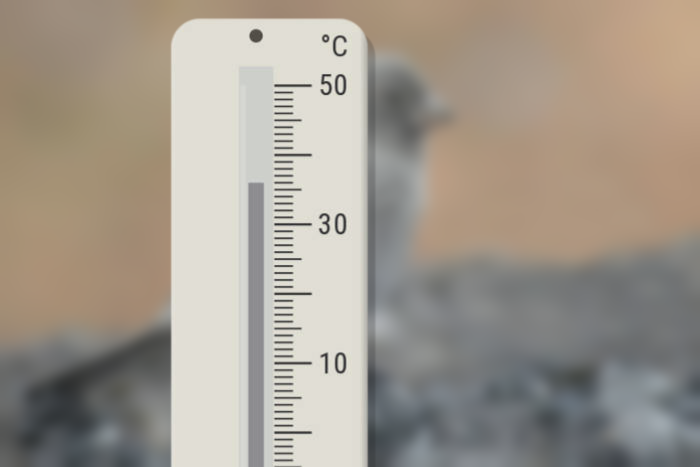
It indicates 36 °C
